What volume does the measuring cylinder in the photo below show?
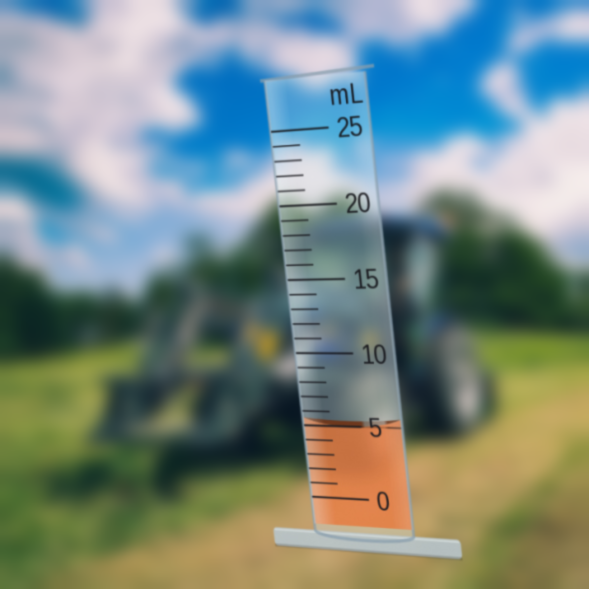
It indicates 5 mL
